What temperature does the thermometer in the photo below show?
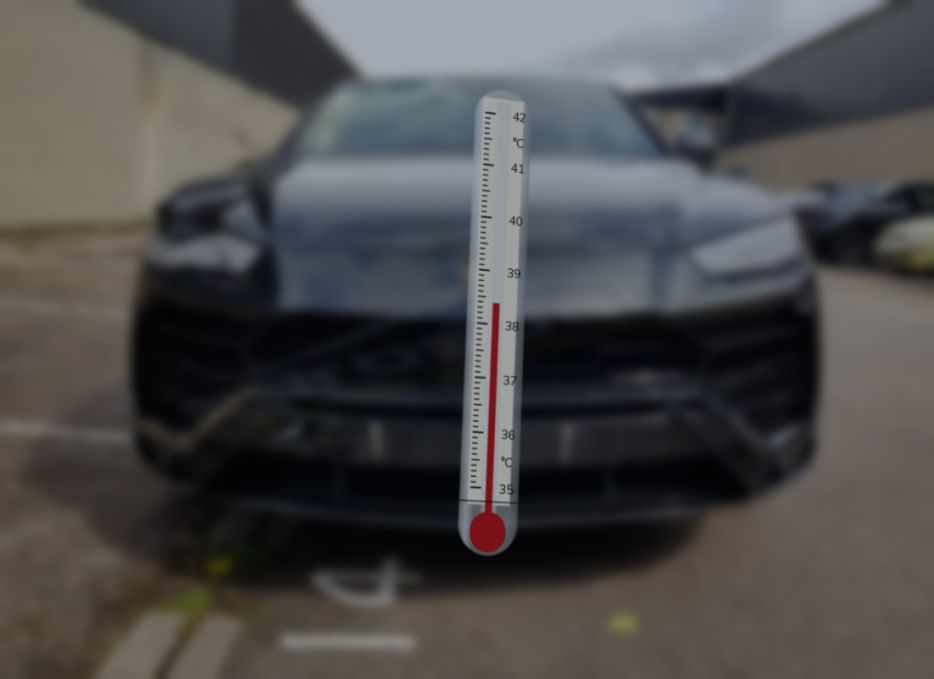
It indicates 38.4 °C
